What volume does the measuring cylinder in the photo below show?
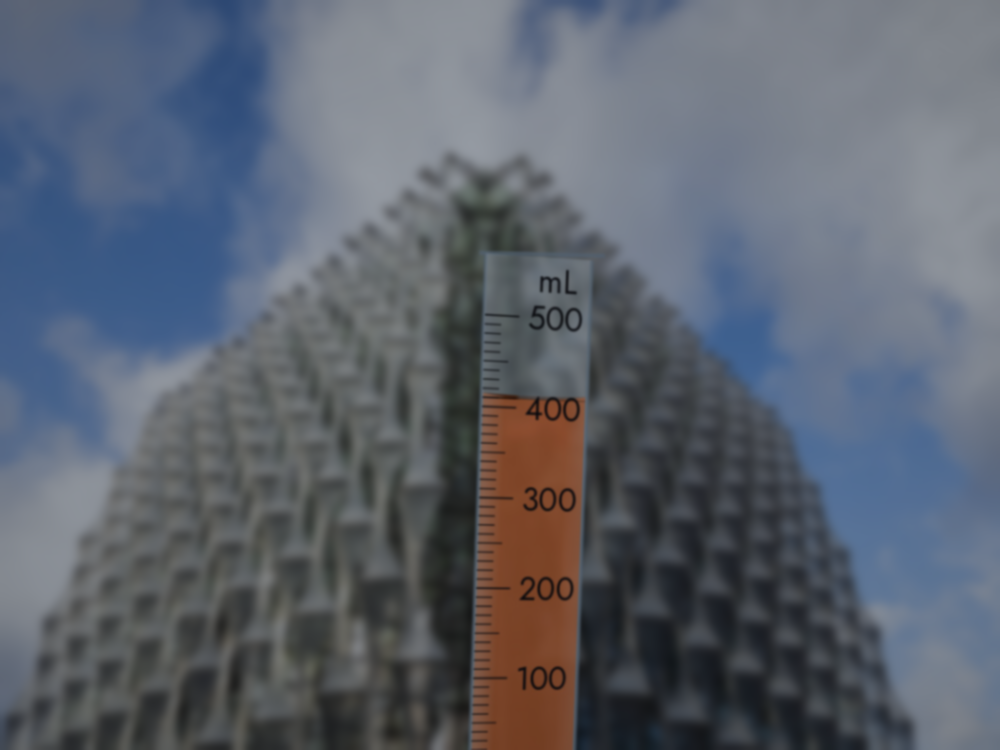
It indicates 410 mL
